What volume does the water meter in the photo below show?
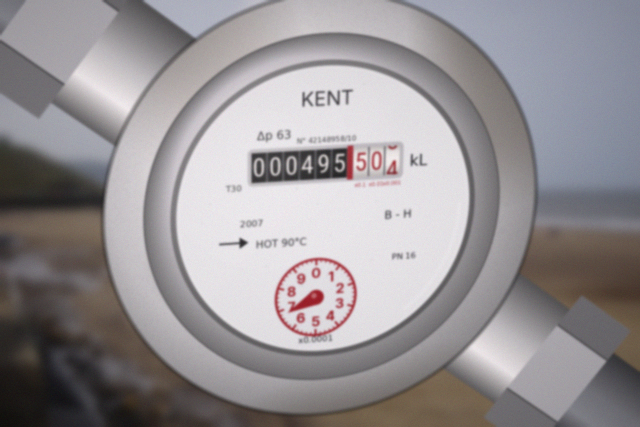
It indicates 495.5036 kL
